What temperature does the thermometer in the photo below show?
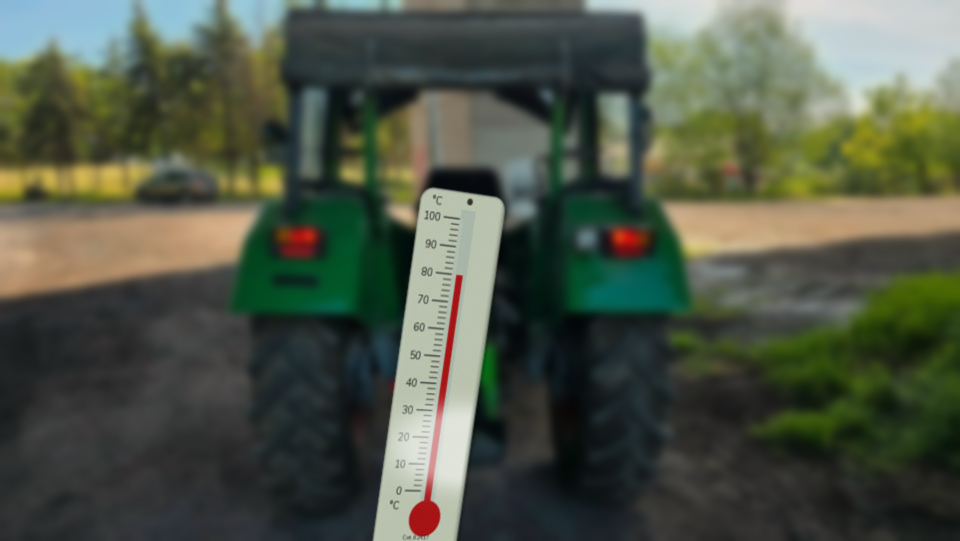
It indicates 80 °C
